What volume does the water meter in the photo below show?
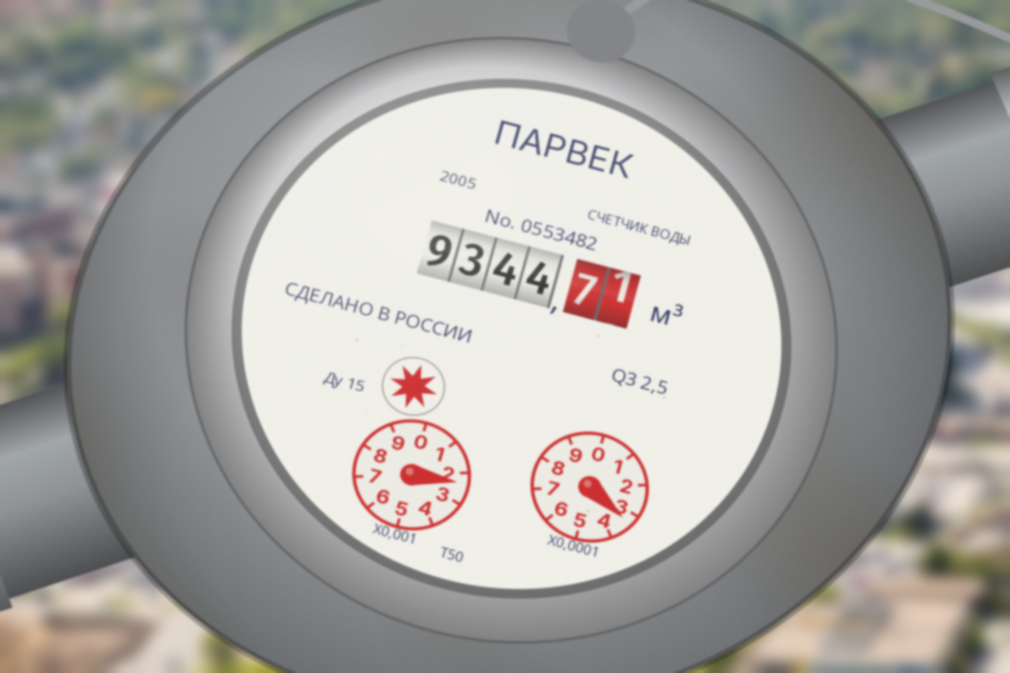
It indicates 9344.7123 m³
